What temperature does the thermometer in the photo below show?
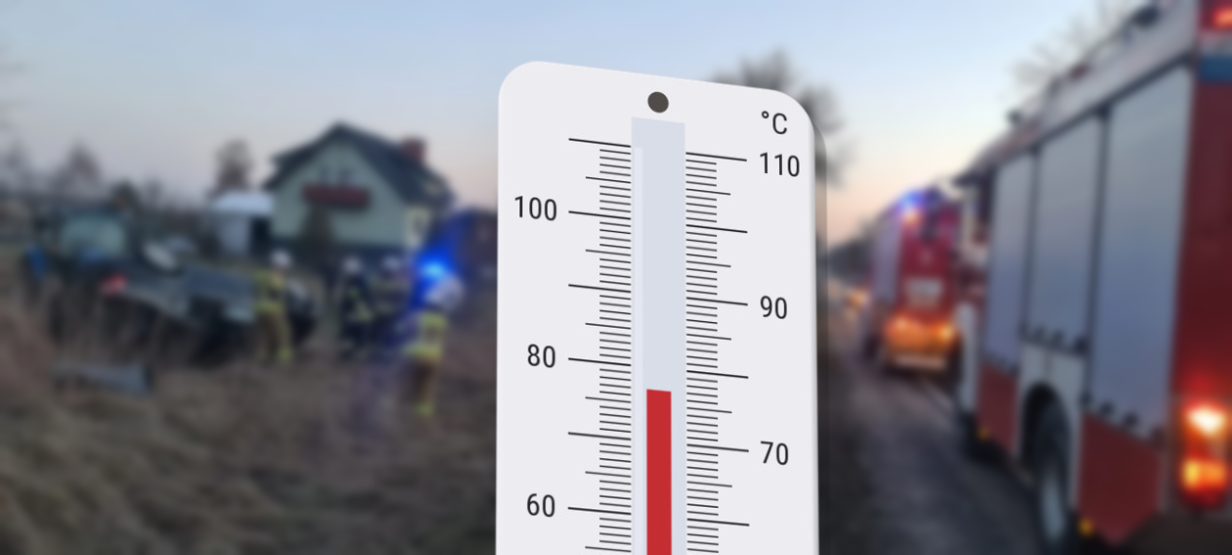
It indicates 77 °C
